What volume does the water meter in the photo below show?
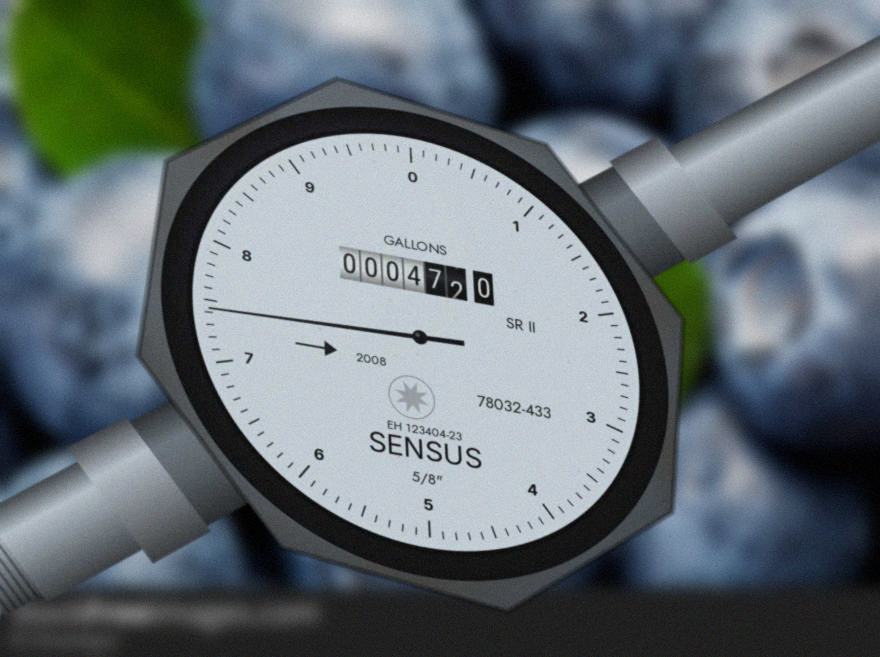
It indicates 4717.4 gal
